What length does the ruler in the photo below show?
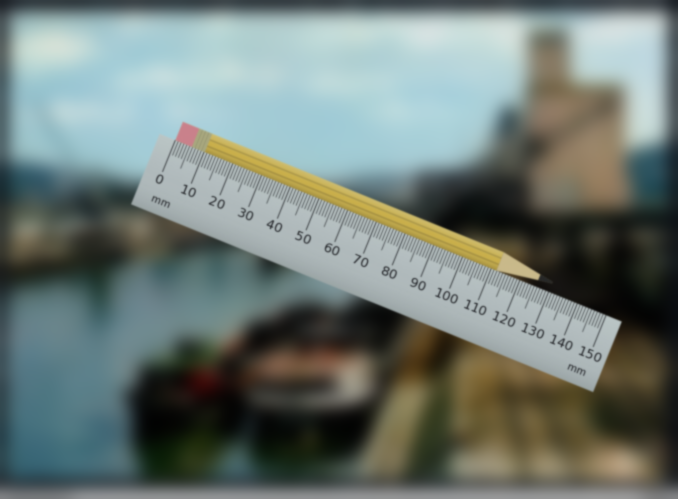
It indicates 130 mm
